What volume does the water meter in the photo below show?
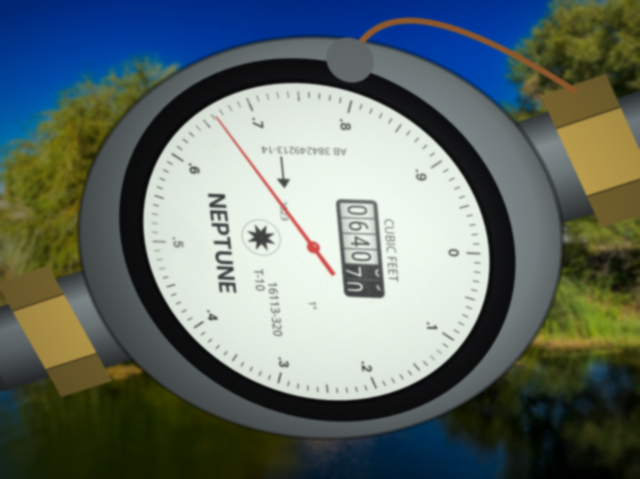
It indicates 64069.66 ft³
